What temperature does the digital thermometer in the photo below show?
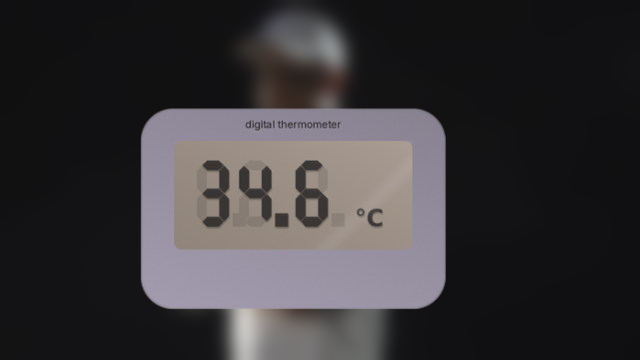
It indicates 34.6 °C
